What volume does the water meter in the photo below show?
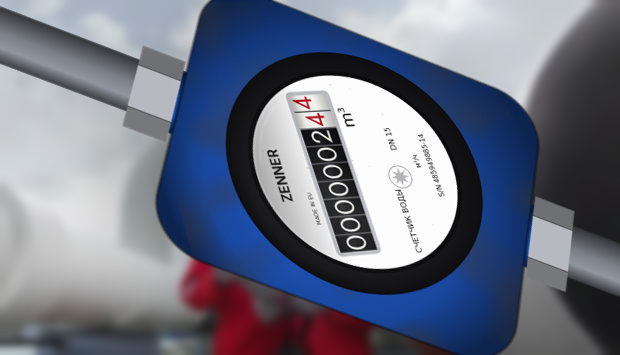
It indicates 2.44 m³
